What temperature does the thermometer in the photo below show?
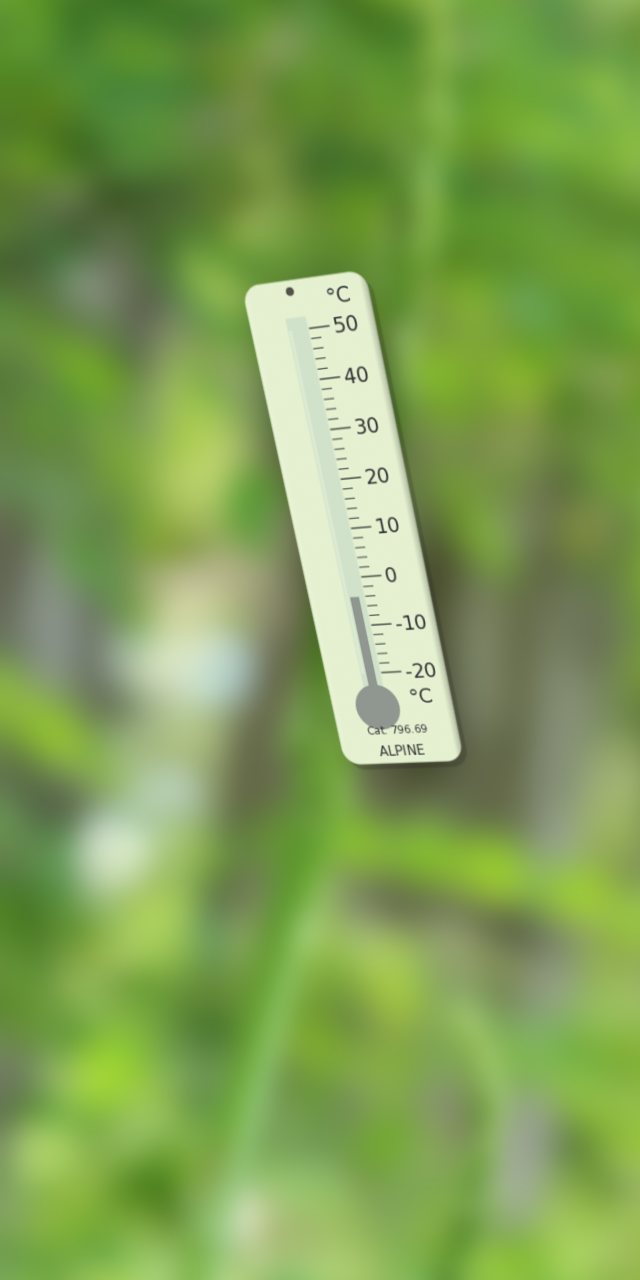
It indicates -4 °C
